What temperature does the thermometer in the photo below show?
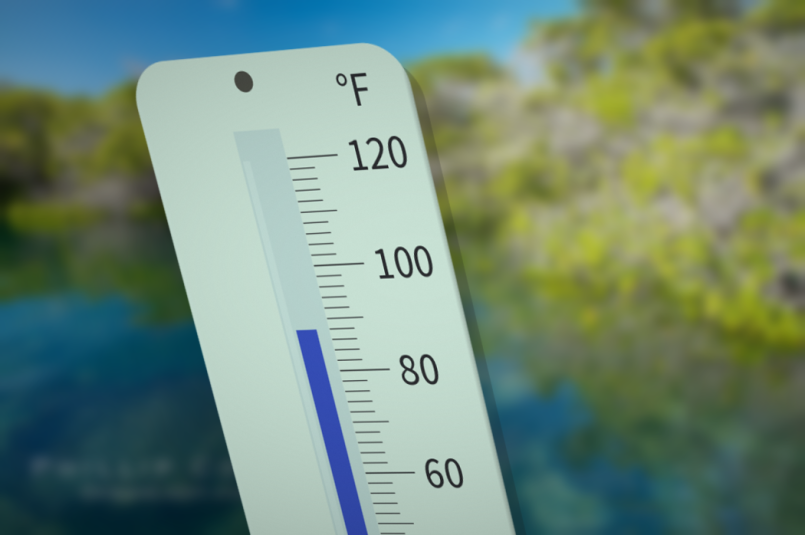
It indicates 88 °F
